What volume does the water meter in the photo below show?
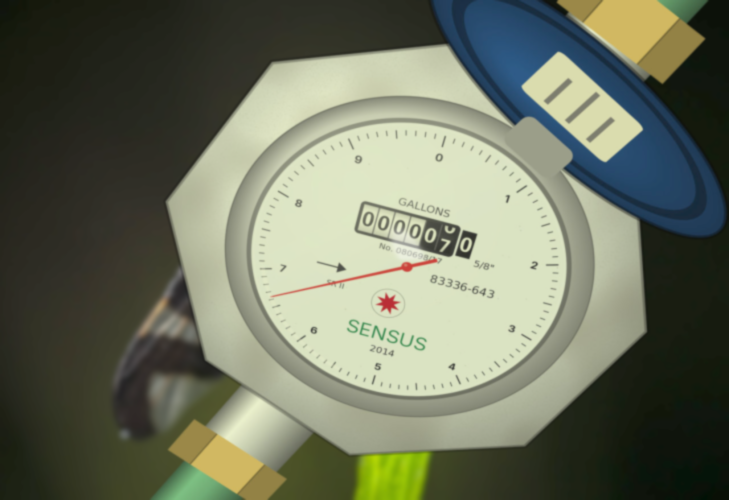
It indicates 66.6 gal
